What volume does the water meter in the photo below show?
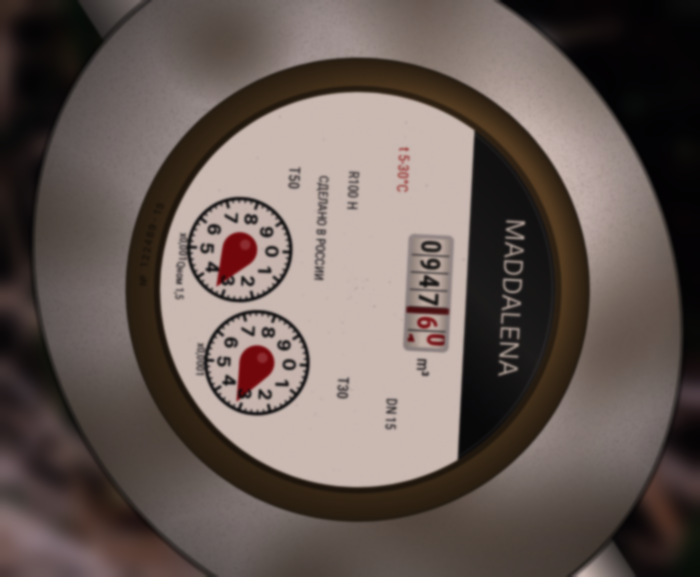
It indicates 947.6033 m³
